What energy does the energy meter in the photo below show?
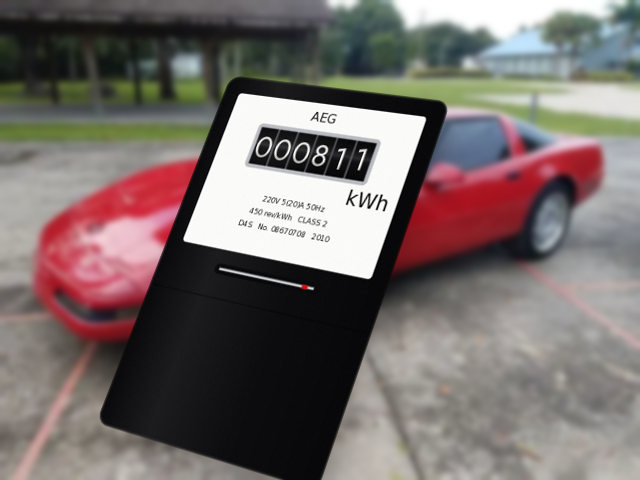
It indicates 811 kWh
